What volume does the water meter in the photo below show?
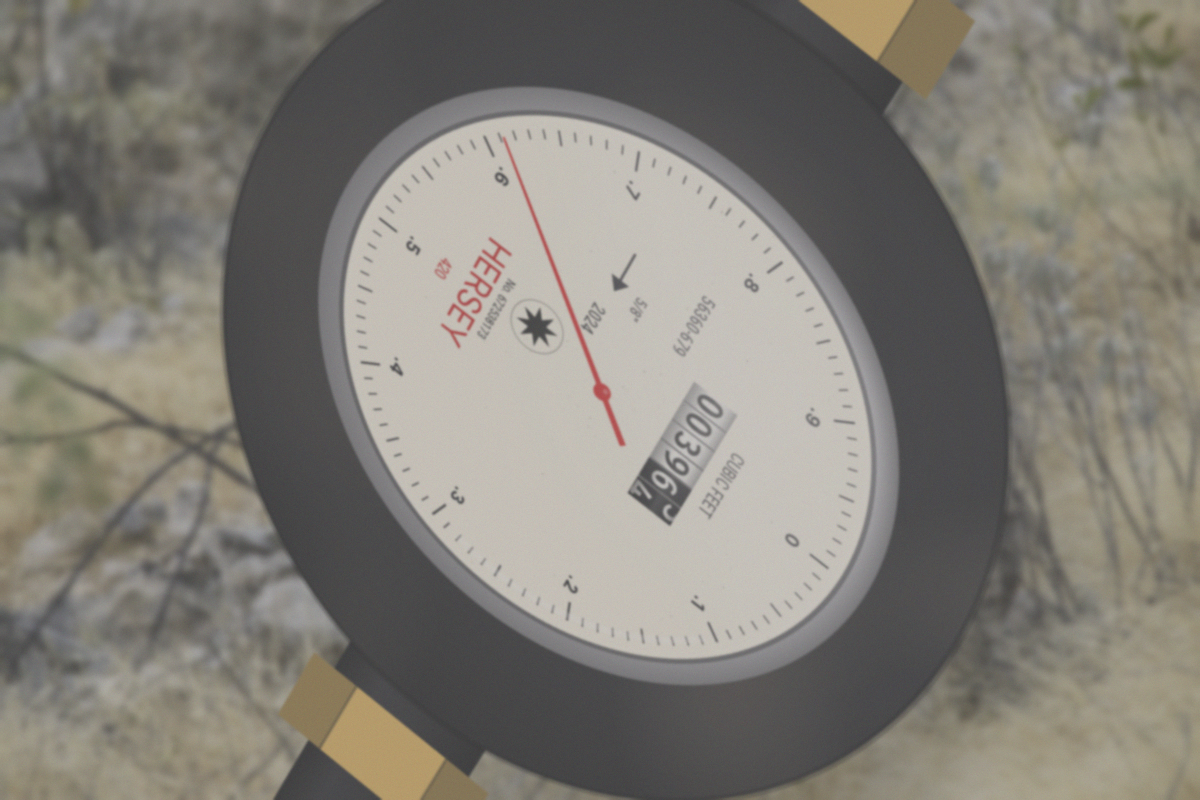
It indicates 3963.61 ft³
